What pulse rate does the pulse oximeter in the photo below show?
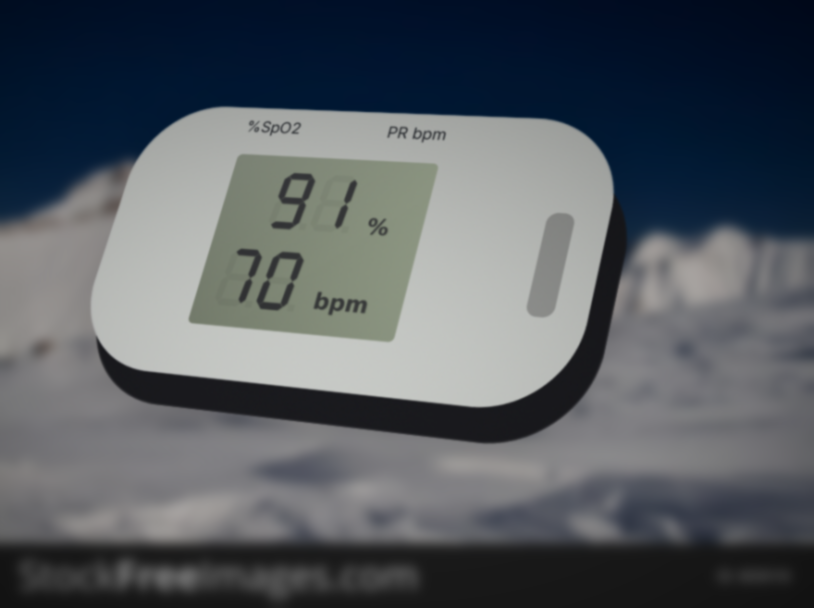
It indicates 70 bpm
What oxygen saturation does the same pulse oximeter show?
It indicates 91 %
